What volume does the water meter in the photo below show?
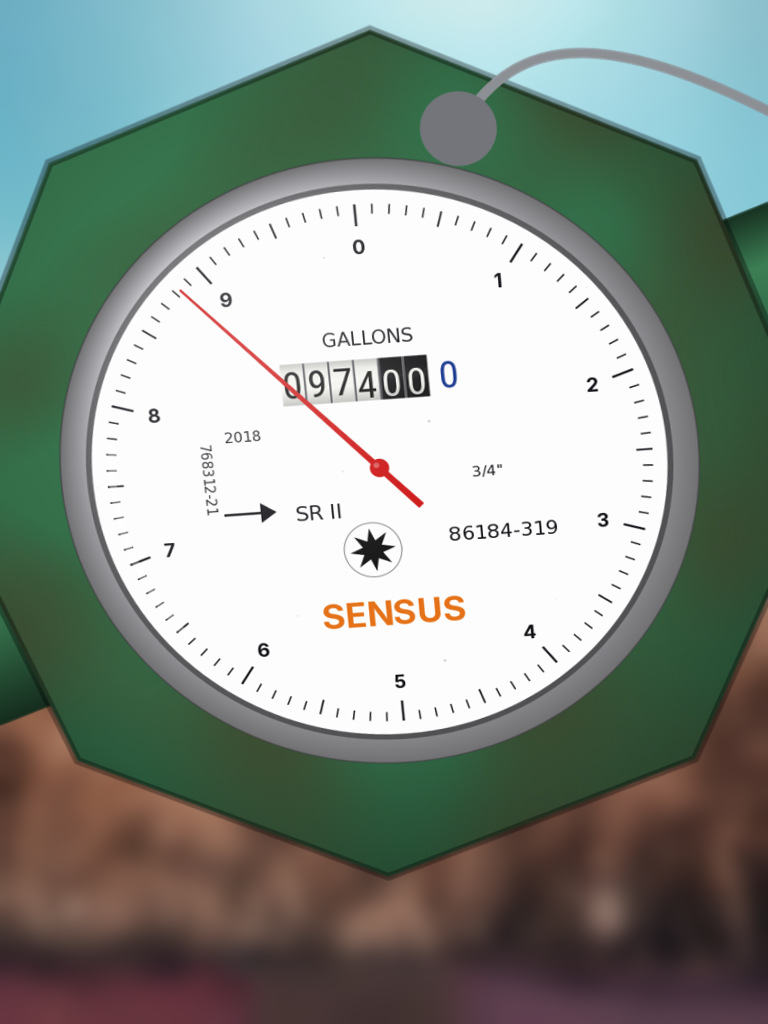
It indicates 973998.8 gal
